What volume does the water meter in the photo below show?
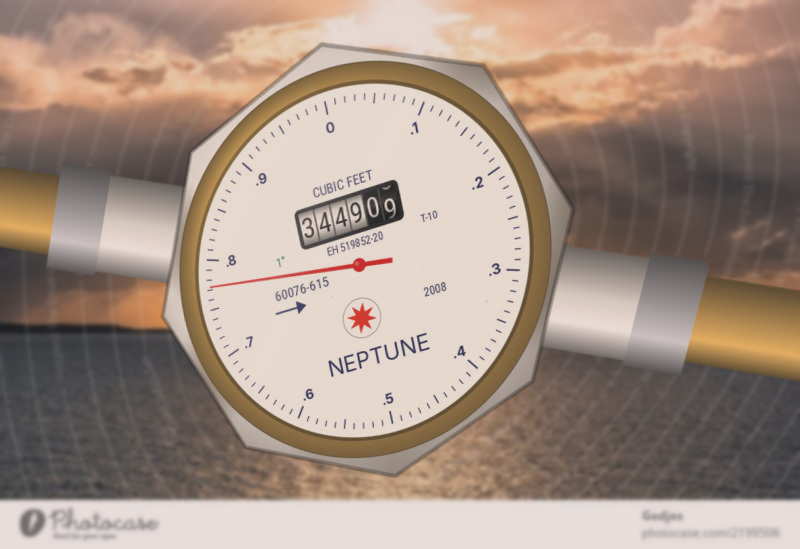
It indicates 344908.77 ft³
